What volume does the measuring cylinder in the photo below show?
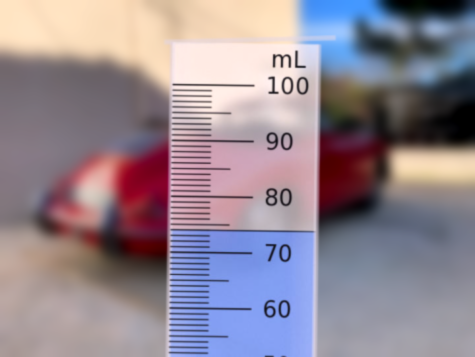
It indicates 74 mL
